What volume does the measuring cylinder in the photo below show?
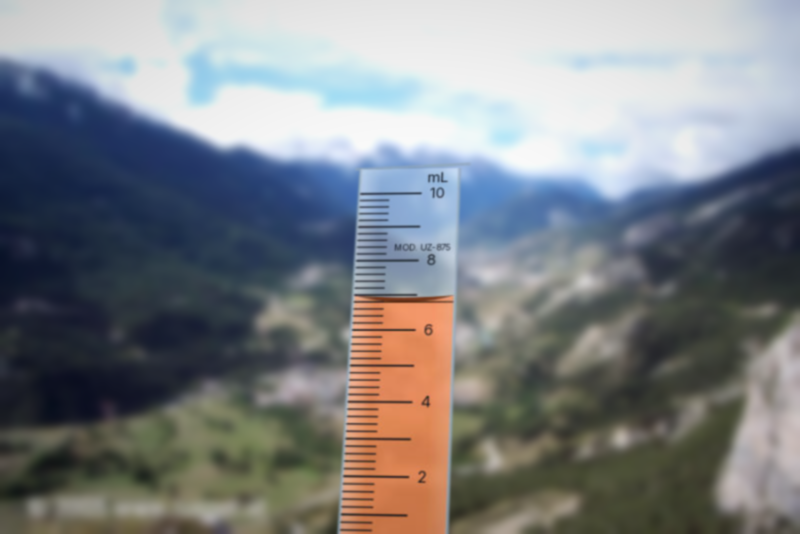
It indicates 6.8 mL
